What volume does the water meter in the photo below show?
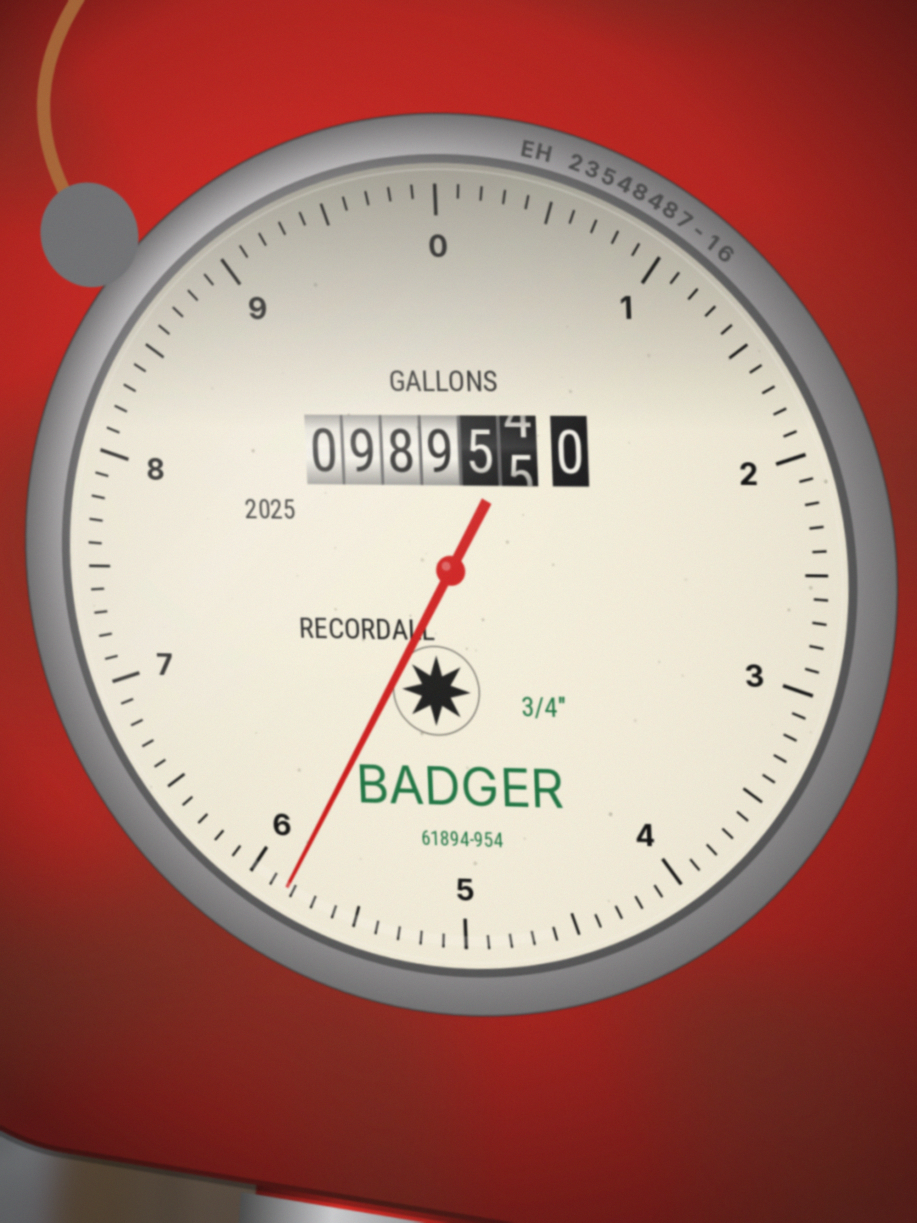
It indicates 989545.8 gal
